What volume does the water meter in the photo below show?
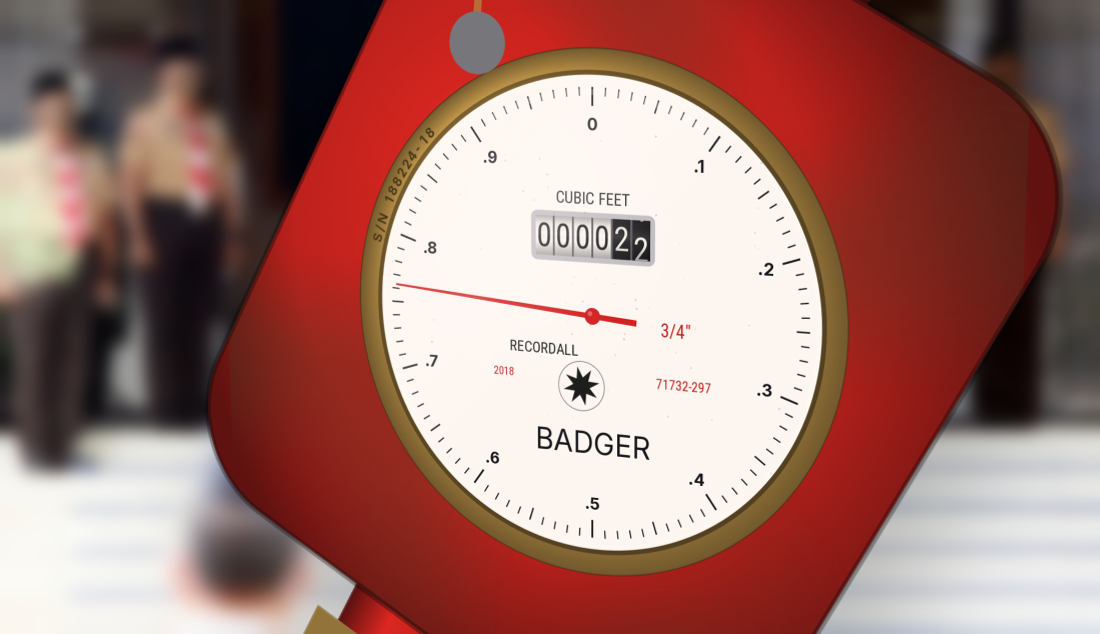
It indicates 21.76 ft³
